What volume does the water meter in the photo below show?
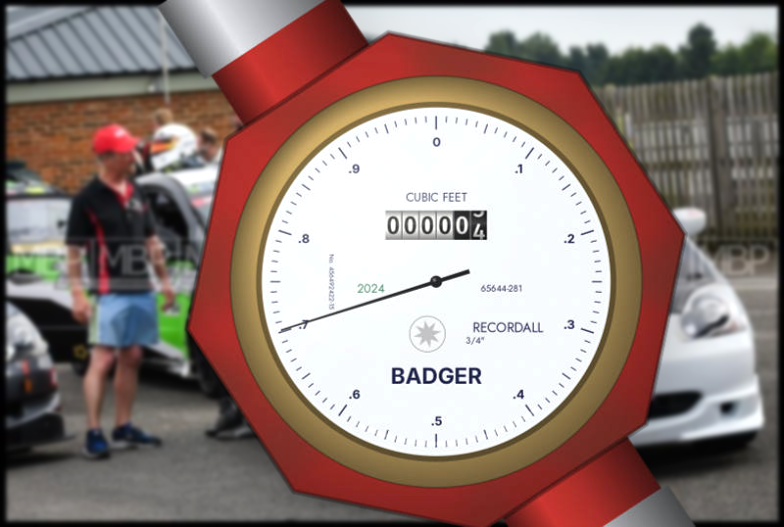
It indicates 3.70 ft³
